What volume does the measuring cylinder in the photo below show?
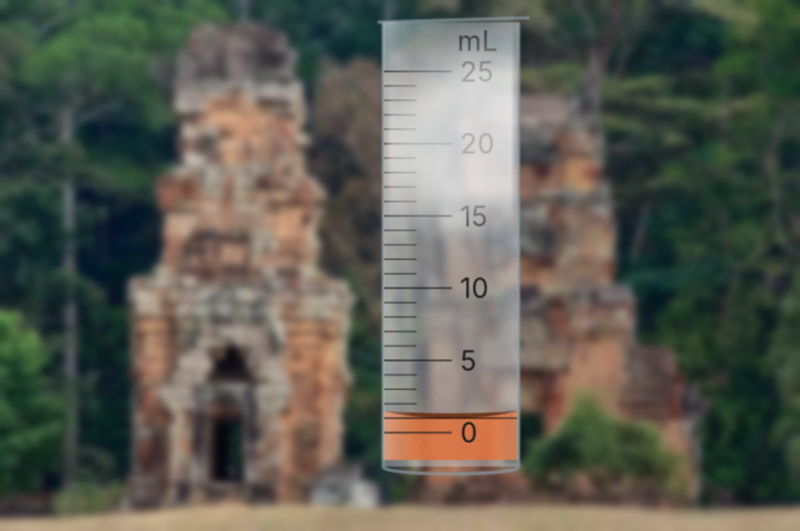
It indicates 1 mL
